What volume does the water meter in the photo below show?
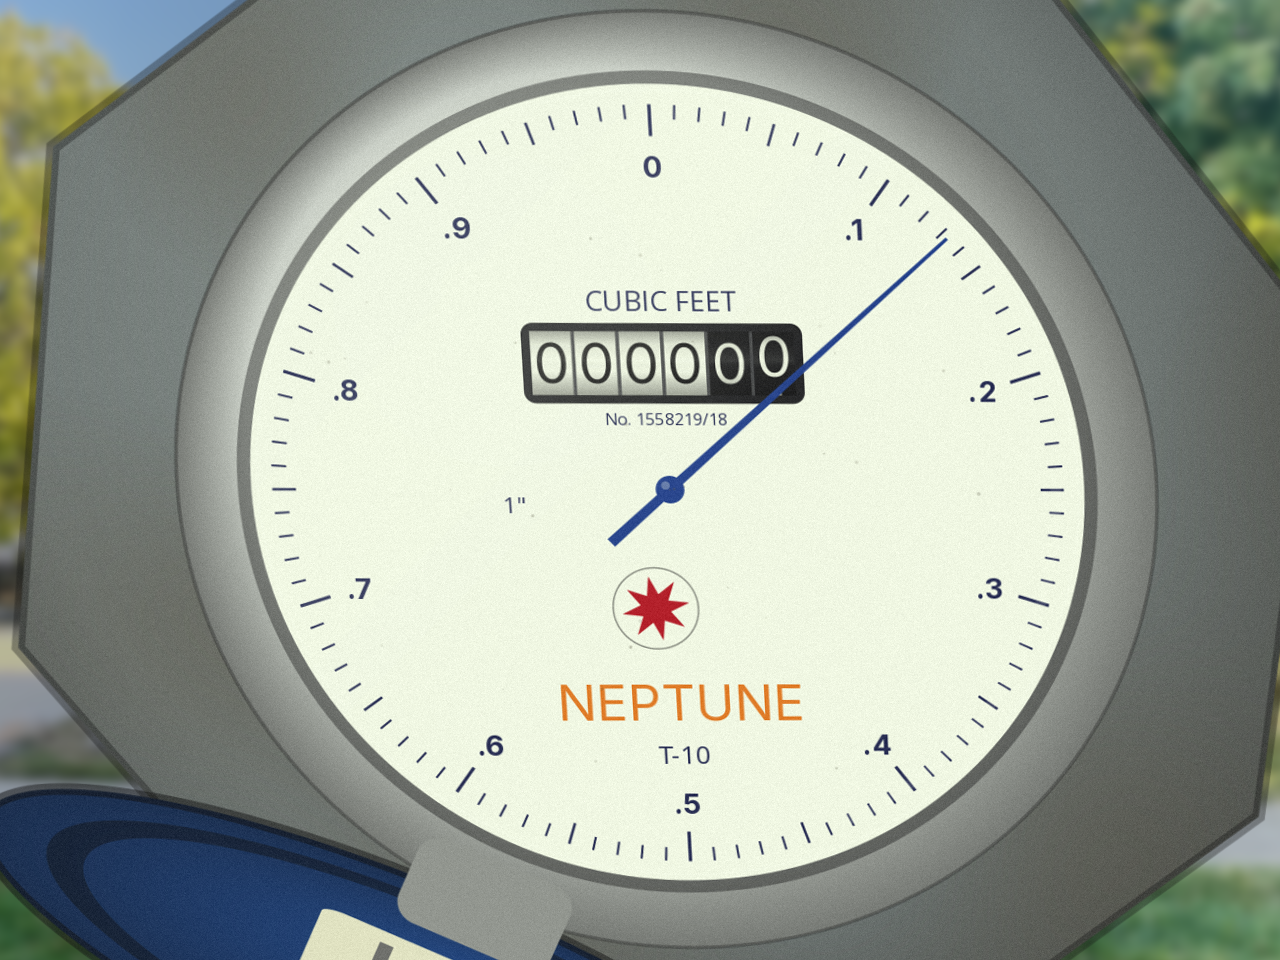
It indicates 0.13 ft³
